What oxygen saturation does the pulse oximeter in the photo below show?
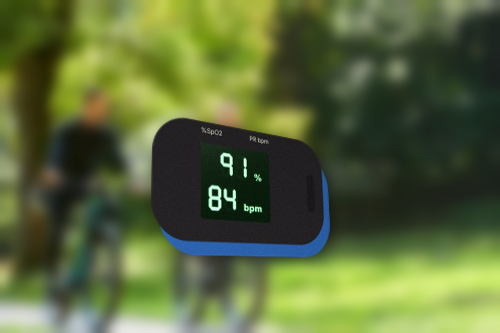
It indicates 91 %
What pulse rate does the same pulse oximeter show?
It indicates 84 bpm
